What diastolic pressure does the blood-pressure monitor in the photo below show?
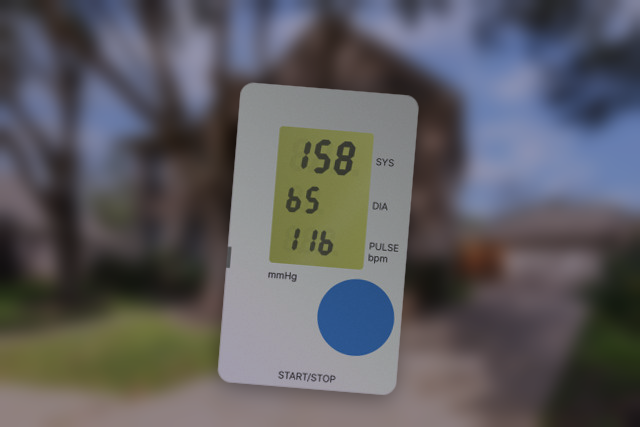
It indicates 65 mmHg
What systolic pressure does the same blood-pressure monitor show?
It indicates 158 mmHg
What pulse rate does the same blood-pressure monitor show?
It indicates 116 bpm
